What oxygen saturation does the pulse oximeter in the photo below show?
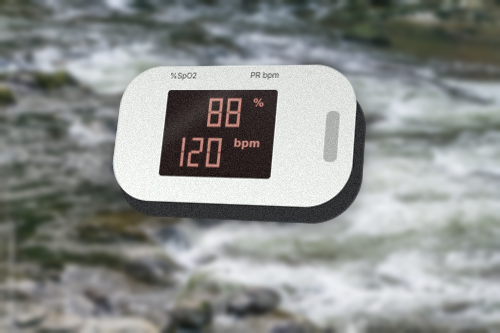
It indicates 88 %
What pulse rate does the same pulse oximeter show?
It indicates 120 bpm
